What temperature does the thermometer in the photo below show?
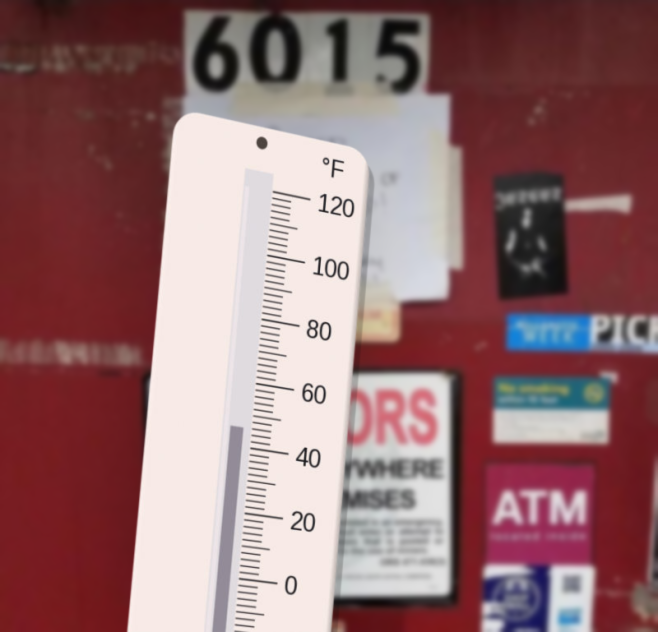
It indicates 46 °F
